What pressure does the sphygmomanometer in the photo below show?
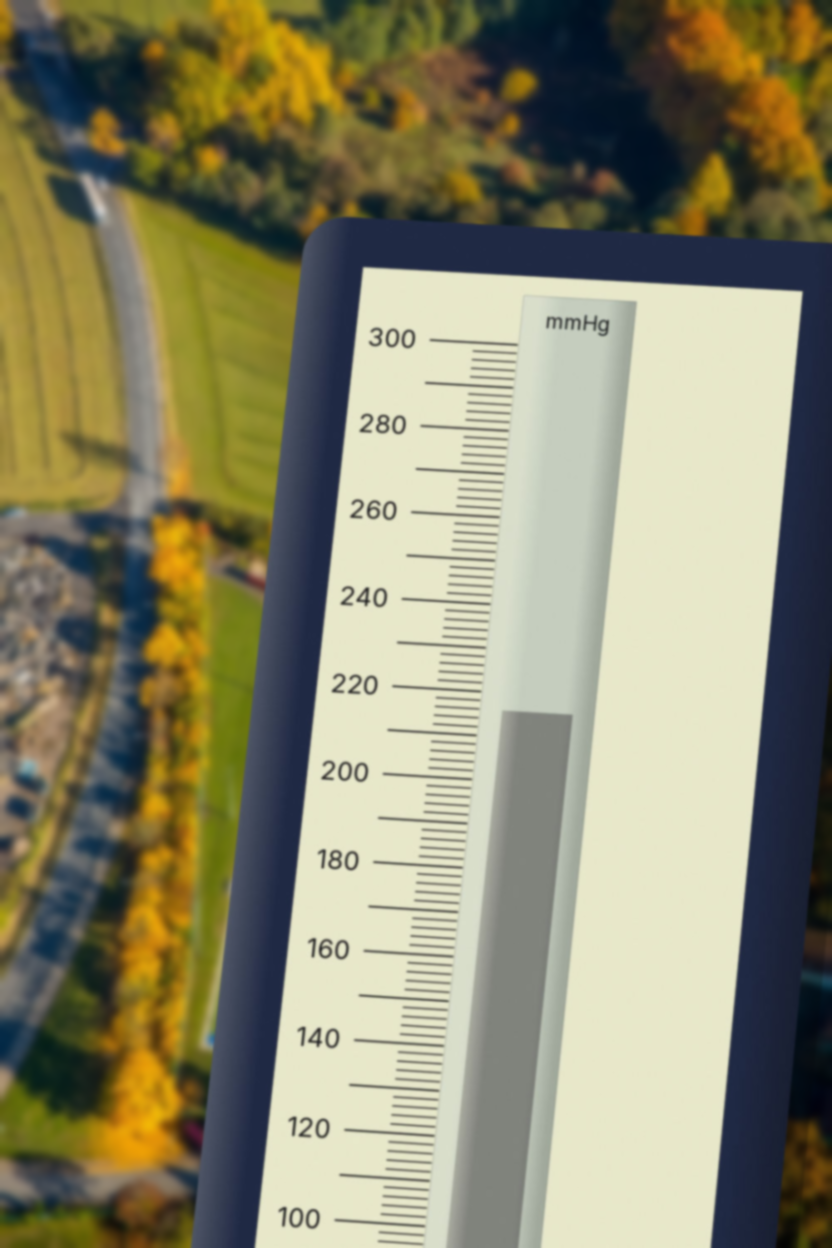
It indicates 216 mmHg
